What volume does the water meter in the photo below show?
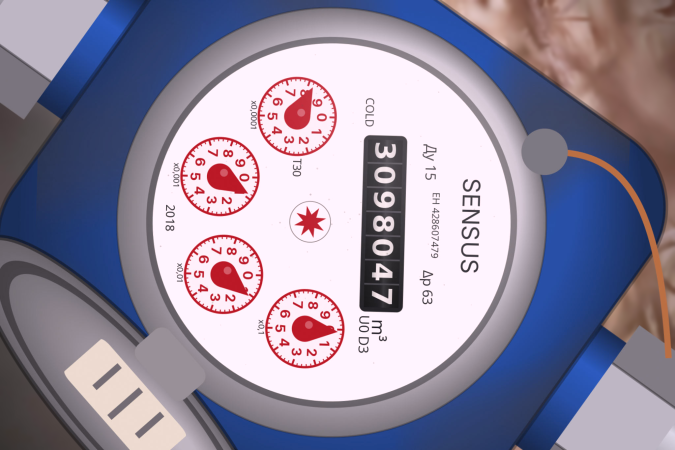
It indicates 3098047.0108 m³
